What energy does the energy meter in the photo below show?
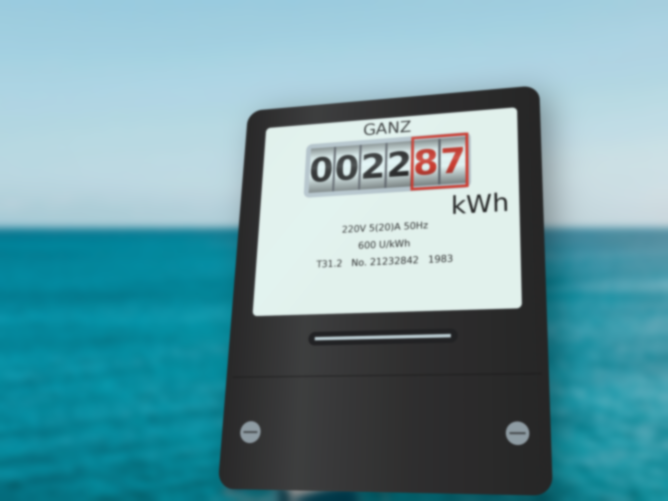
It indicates 22.87 kWh
